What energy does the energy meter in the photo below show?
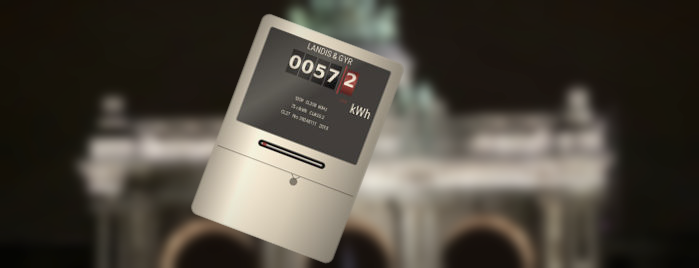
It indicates 57.2 kWh
